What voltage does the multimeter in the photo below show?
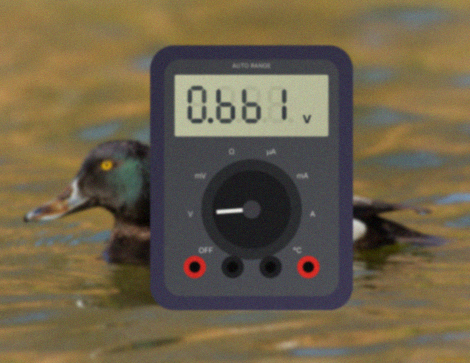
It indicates 0.661 V
